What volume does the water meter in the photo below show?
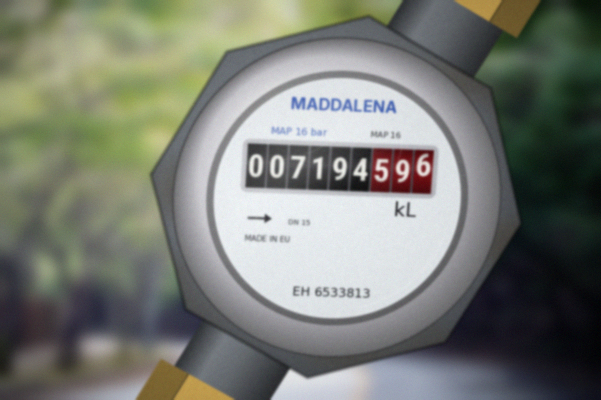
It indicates 7194.596 kL
